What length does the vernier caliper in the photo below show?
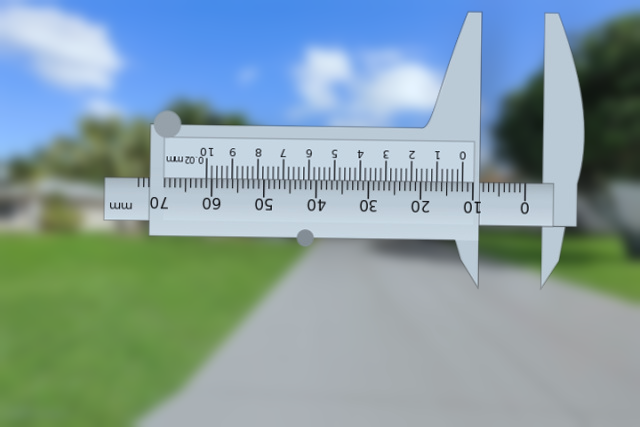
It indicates 12.0 mm
